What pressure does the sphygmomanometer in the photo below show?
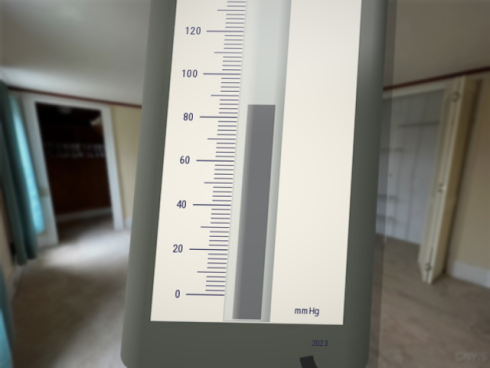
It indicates 86 mmHg
